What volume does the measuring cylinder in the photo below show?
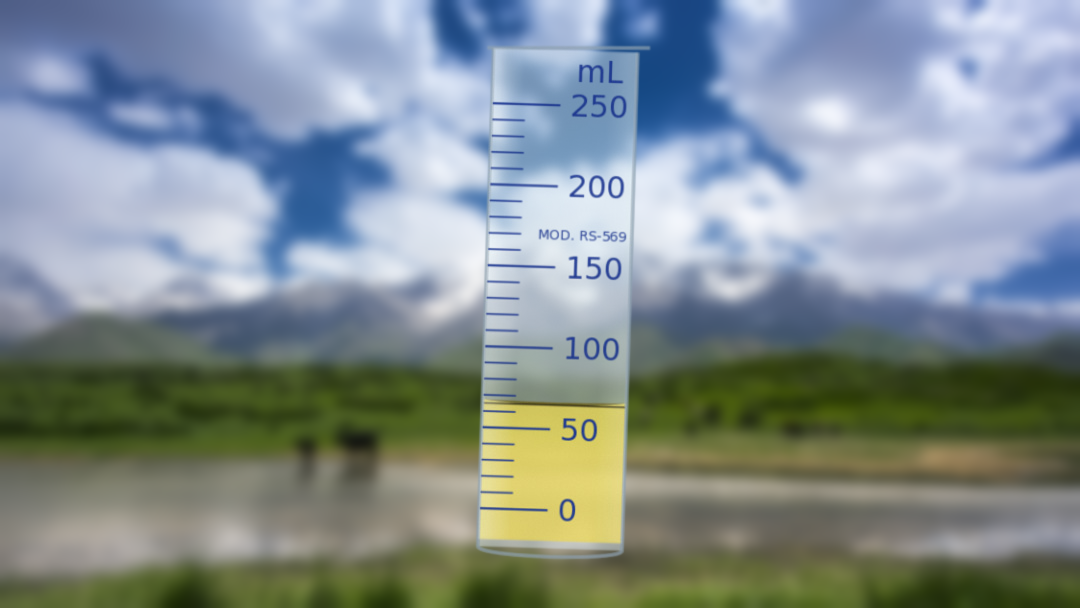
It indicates 65 mL
